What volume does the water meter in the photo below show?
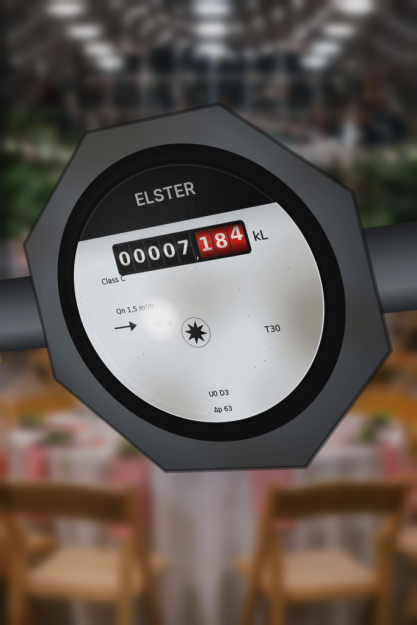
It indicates 7.184 kL
